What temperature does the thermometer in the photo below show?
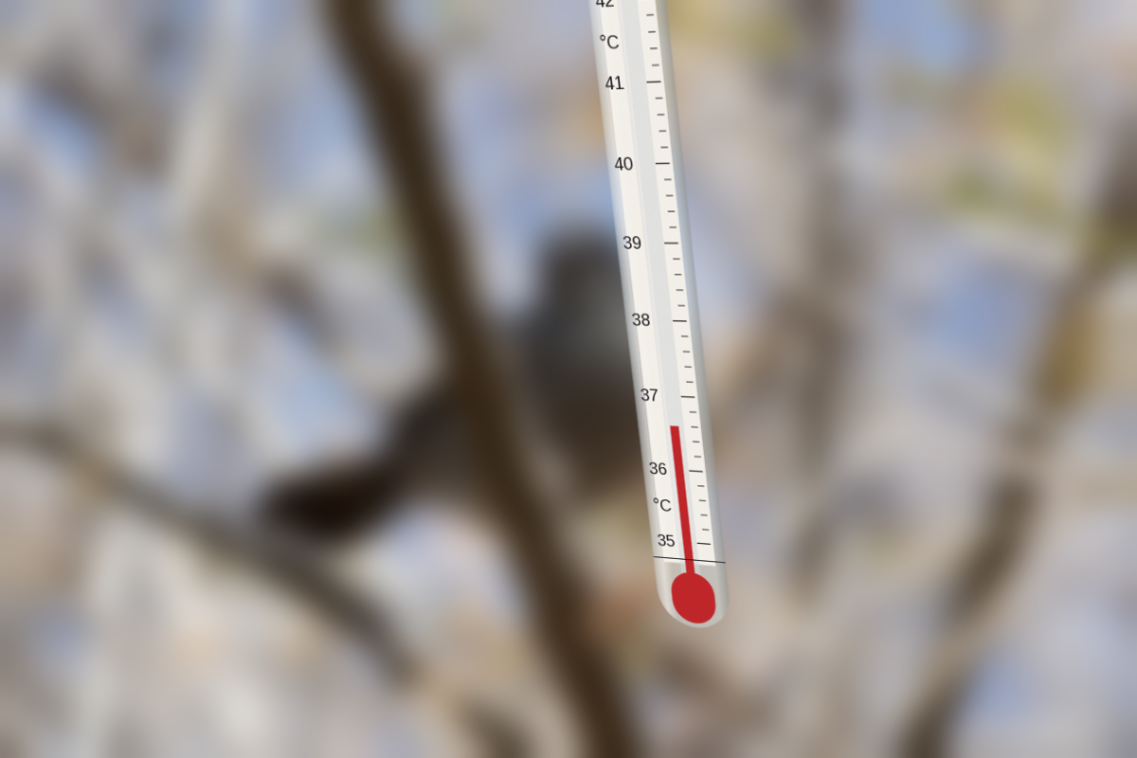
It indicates 36.6 °C
